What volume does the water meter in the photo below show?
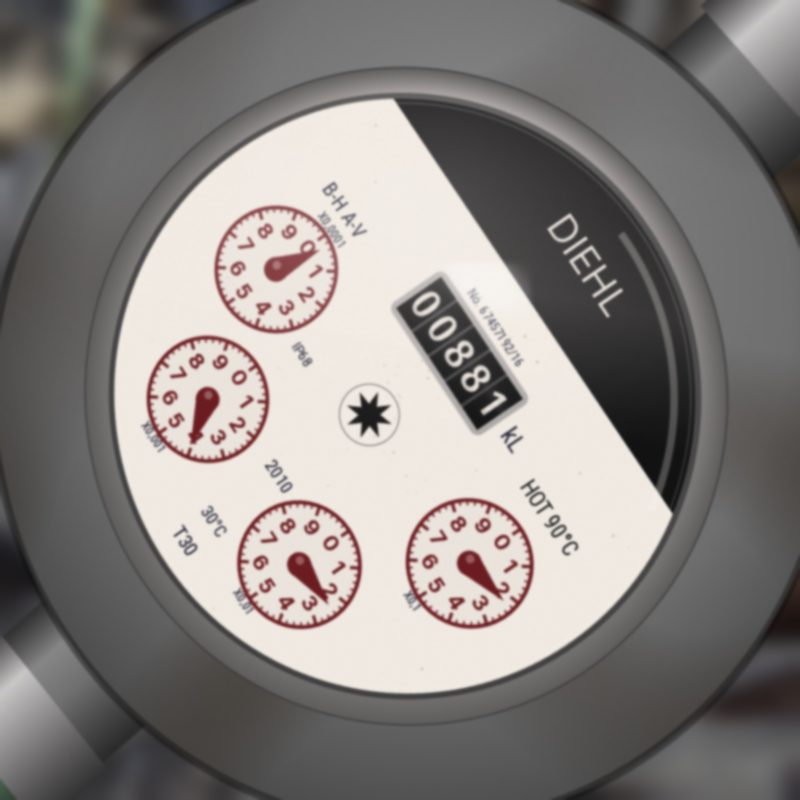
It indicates 881.2240 kL
